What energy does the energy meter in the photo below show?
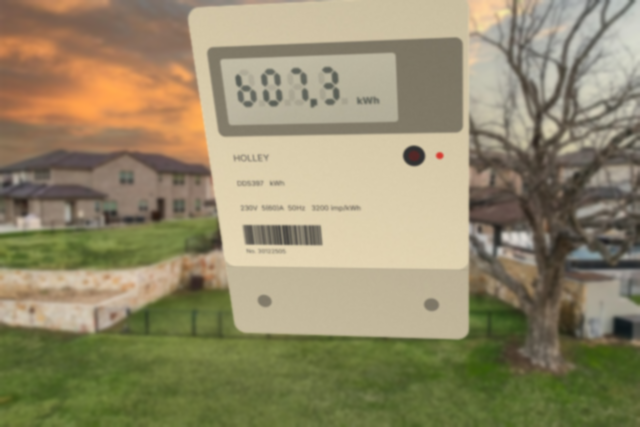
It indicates 607.3 kWh
